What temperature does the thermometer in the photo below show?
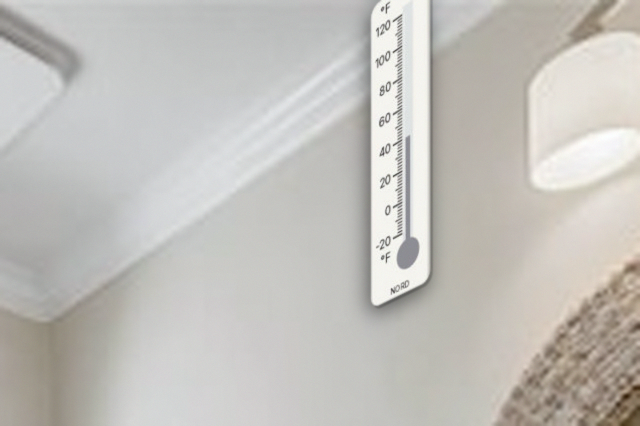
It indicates 40 °F
